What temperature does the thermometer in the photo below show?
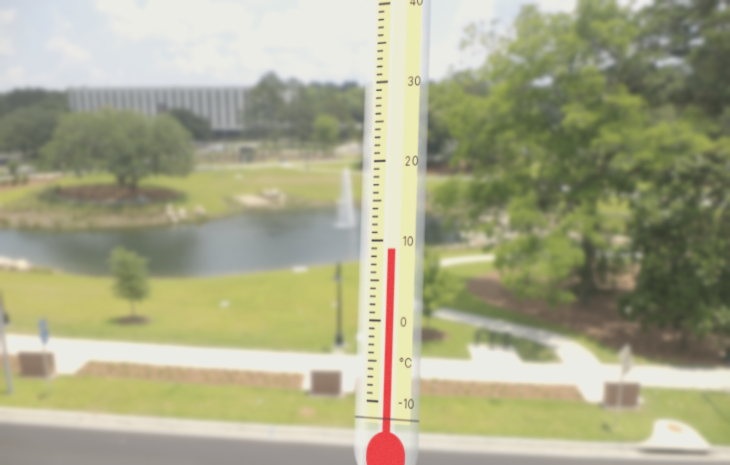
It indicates 9 °C
